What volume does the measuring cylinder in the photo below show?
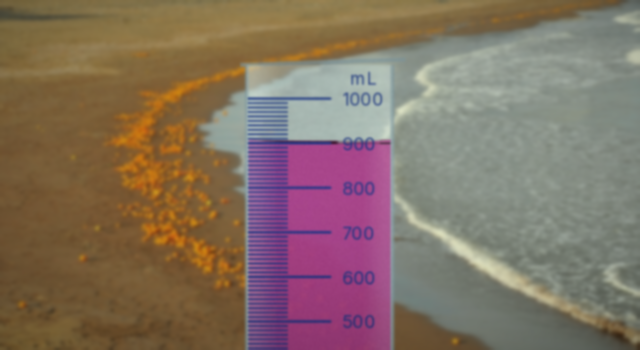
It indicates 900 mL
